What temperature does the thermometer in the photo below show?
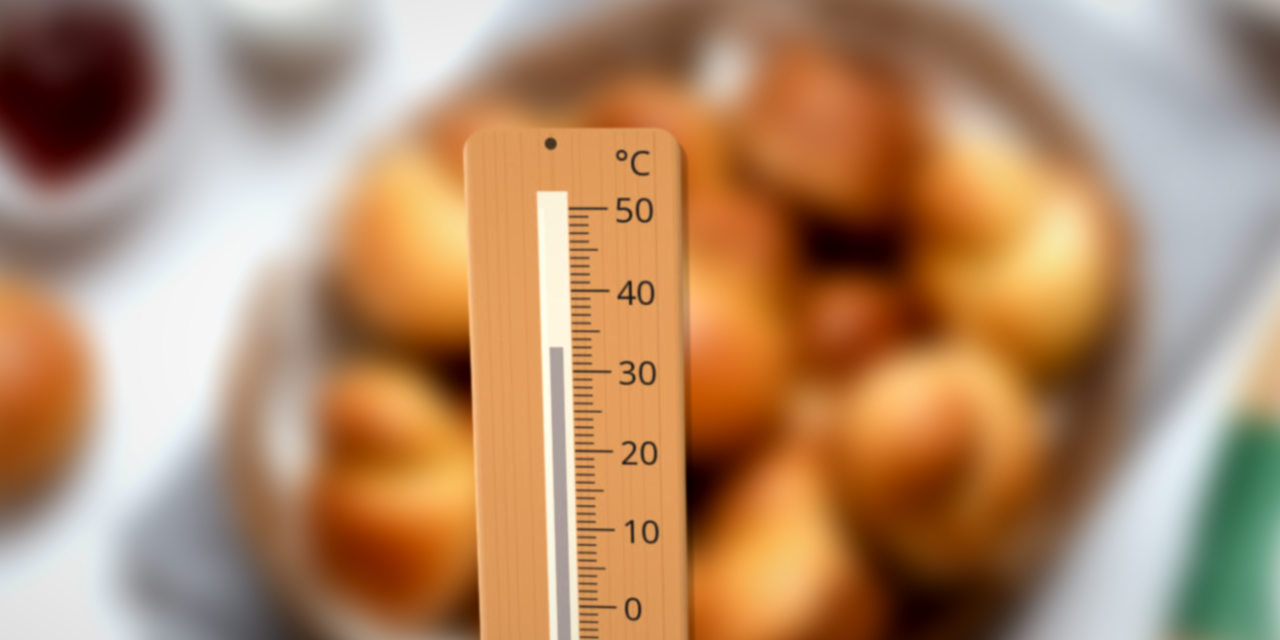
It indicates 33 °C
